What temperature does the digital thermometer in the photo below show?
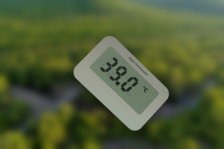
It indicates 39.0 °C
